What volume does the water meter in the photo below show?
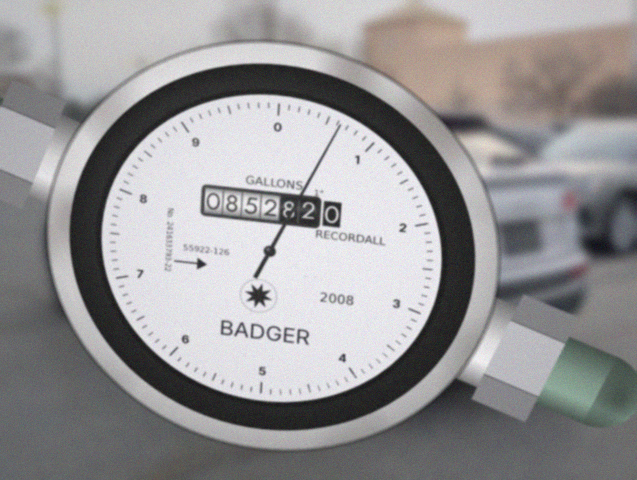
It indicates 852820.6 gal
